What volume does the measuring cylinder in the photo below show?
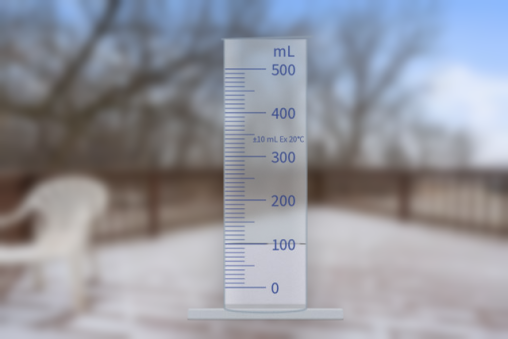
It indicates 100 mL
